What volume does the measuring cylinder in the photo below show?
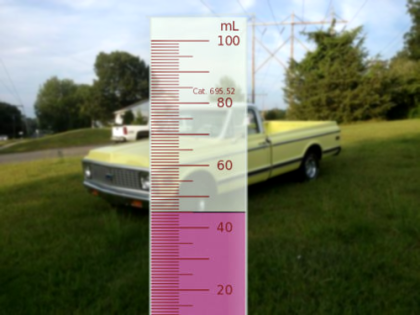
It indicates 45 mL
